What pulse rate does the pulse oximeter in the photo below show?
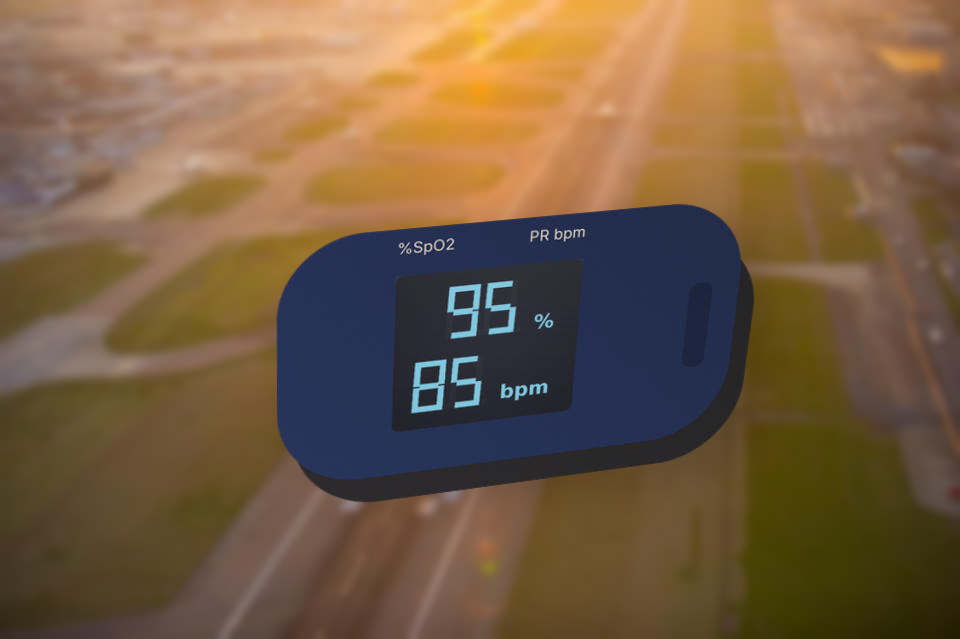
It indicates 85 bpm
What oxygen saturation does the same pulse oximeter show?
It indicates 95 %
